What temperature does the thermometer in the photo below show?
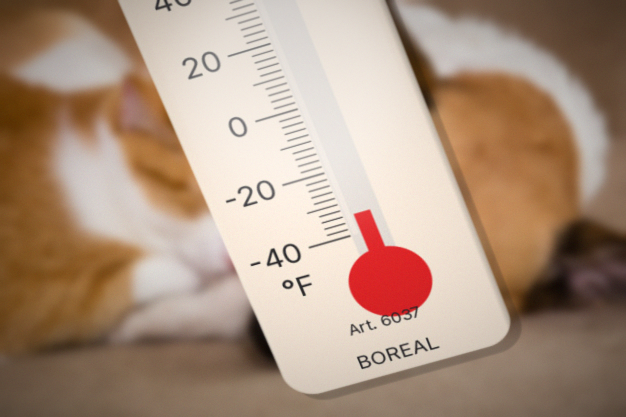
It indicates -34 °F
